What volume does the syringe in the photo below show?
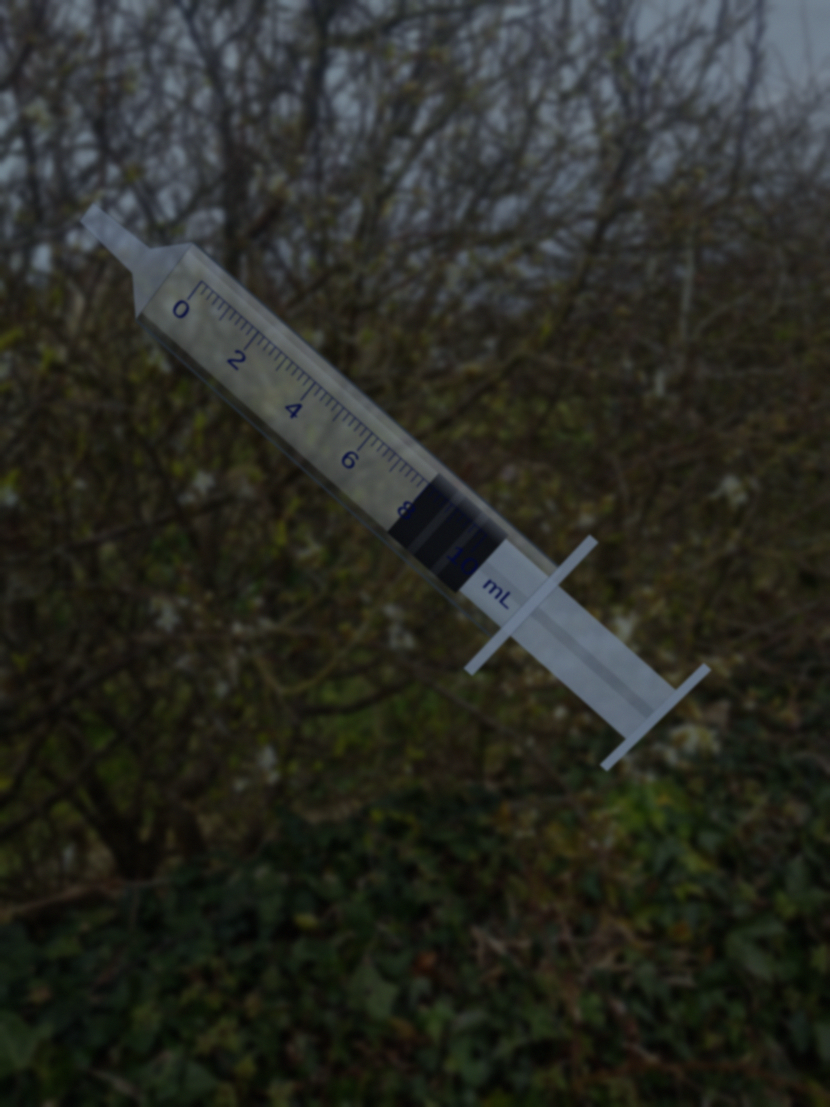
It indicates 8 mL
